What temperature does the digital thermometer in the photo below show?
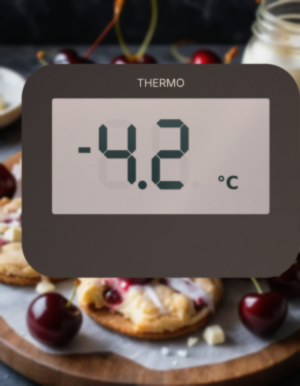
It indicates -4.2 °C
